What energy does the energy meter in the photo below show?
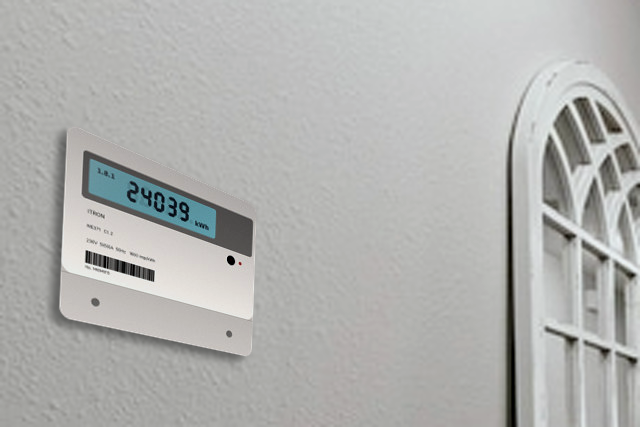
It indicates 24039 kWh
